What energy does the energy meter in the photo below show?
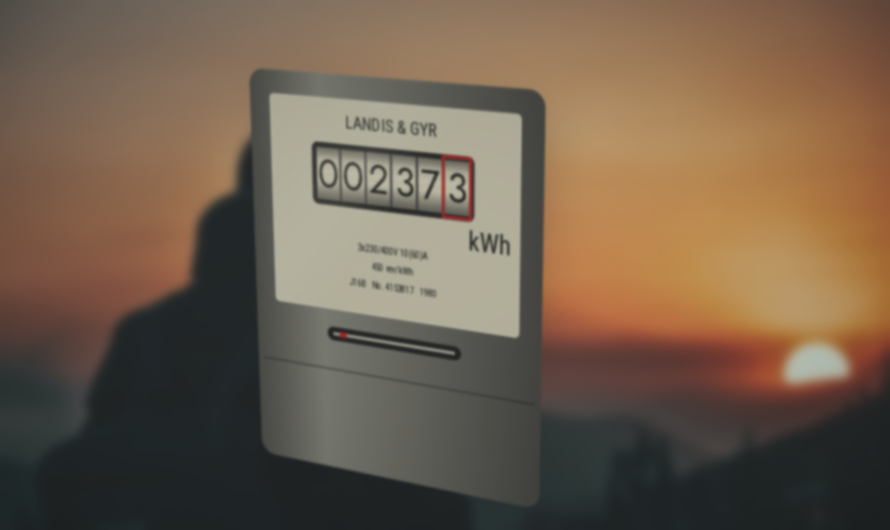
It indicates 237.3 kWh
